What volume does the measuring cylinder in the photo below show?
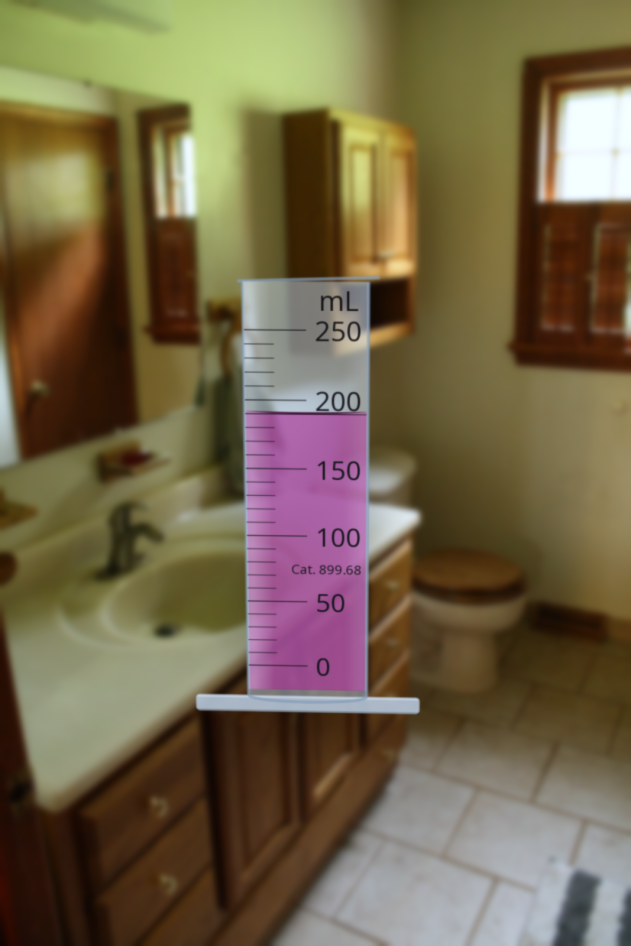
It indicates 190 mL
